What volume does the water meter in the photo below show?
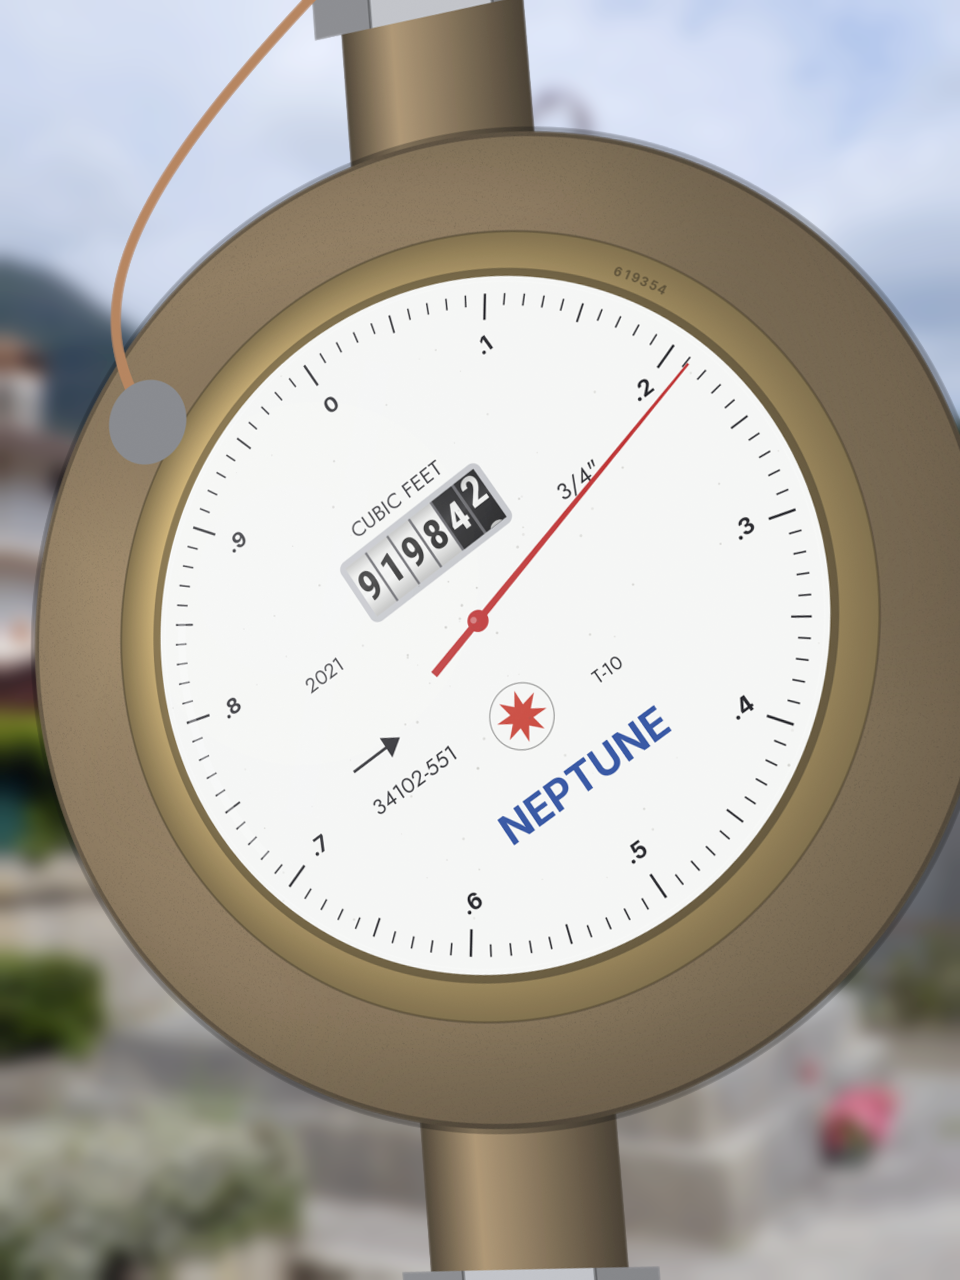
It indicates 919842.21 ft³
